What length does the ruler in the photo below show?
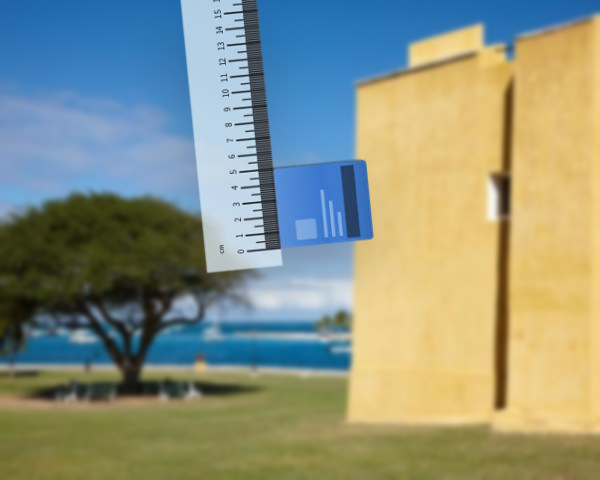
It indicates 5 cm
